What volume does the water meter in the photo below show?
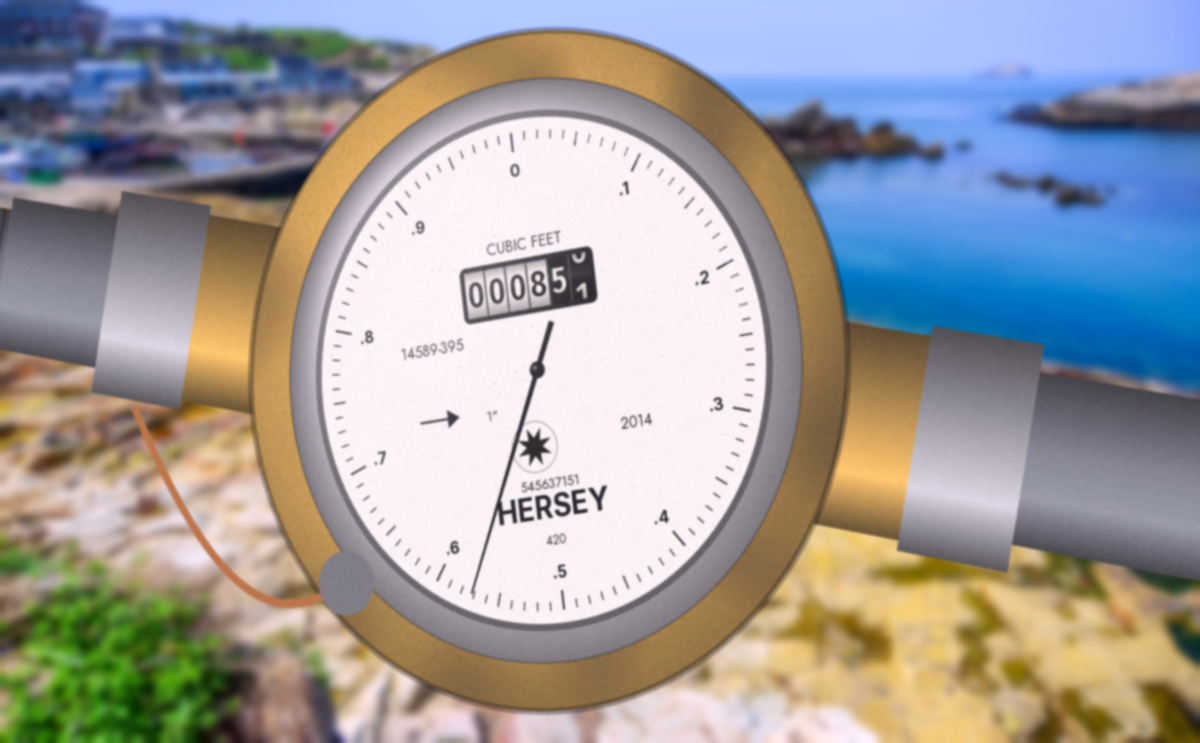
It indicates 850.57 ft³
